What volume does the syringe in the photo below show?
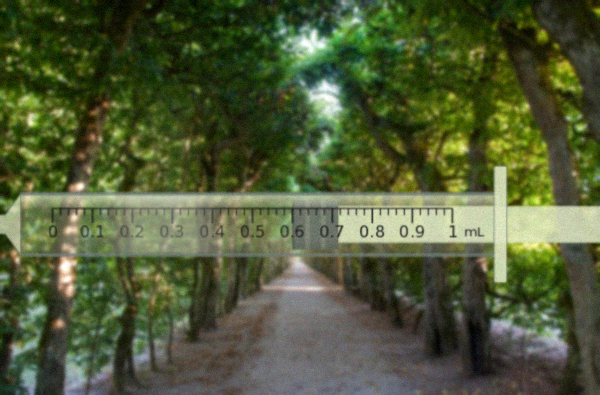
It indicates 0.6 mL
